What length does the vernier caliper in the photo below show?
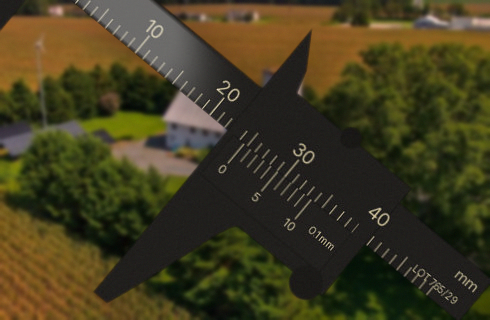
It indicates 24.6 mm
